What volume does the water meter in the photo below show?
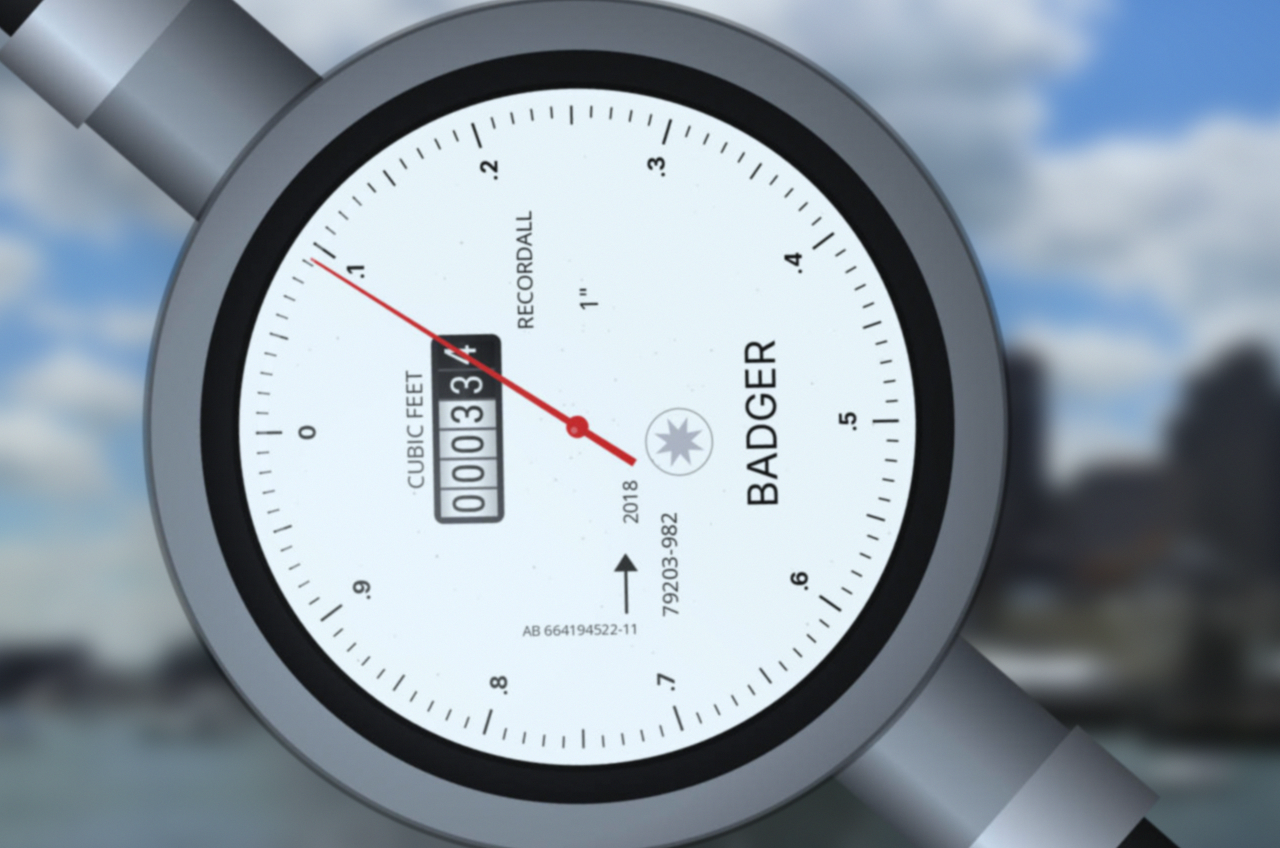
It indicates 334.09 ft³
